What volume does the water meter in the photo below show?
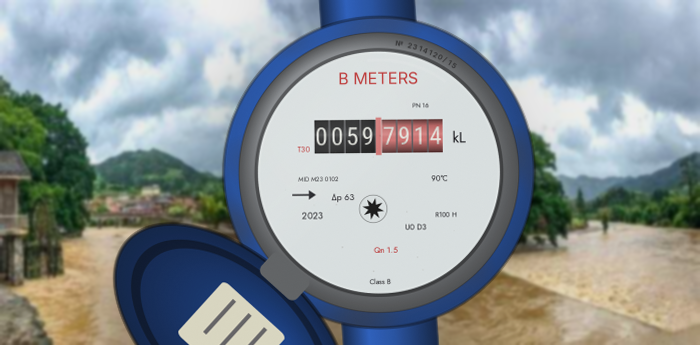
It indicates 59.7914 kL
